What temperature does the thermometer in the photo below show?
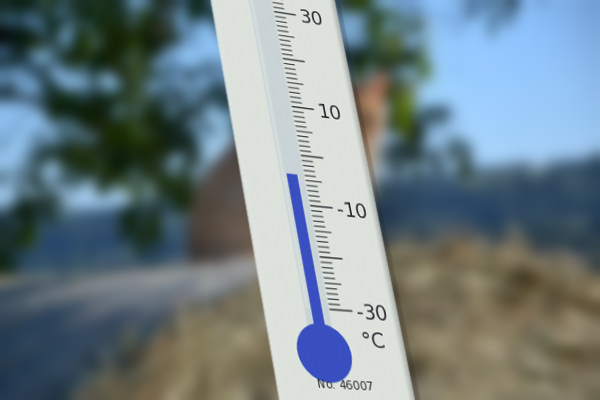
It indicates -4 °C
